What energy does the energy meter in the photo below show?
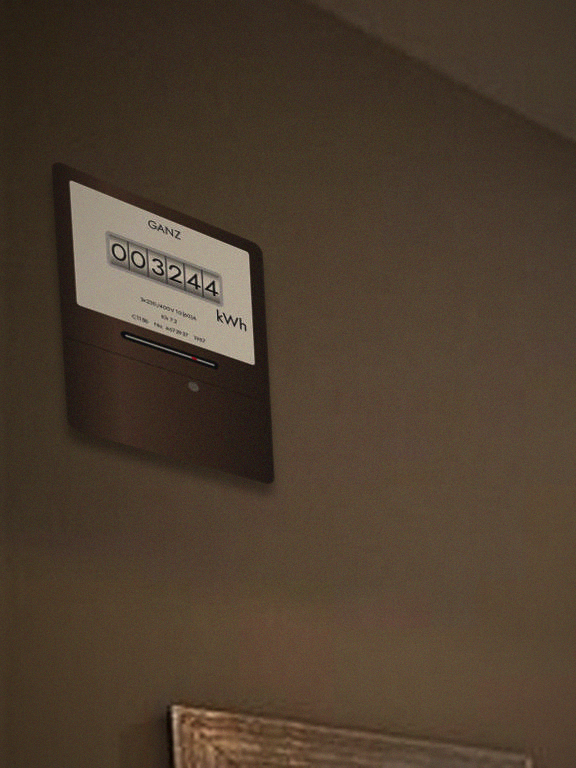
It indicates 3244 kWh
